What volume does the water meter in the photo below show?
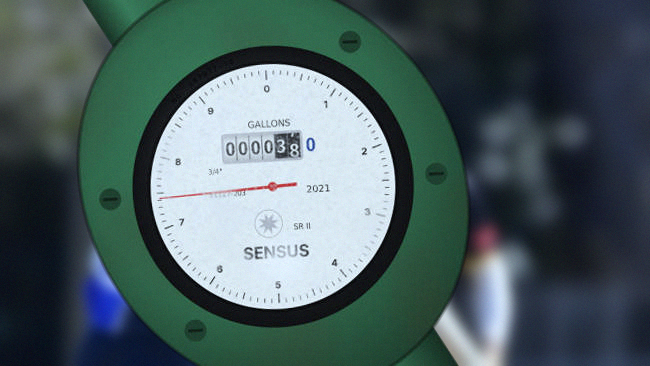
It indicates 377.4 gal
